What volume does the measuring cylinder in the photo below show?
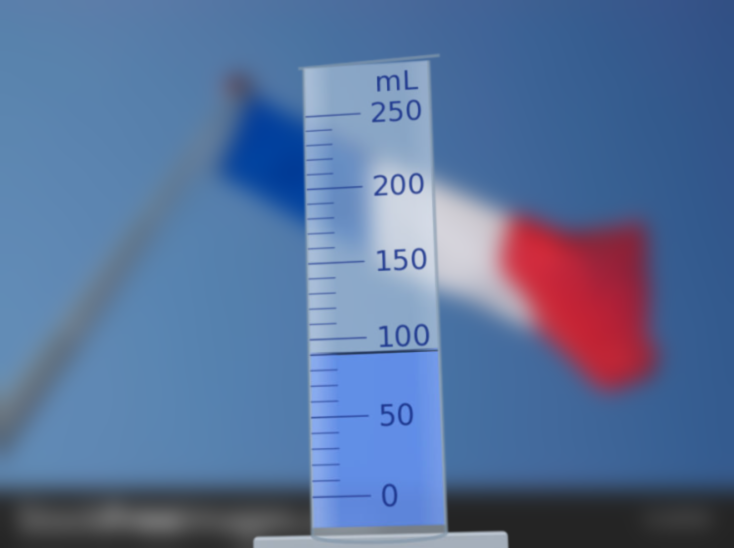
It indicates 90 mL
